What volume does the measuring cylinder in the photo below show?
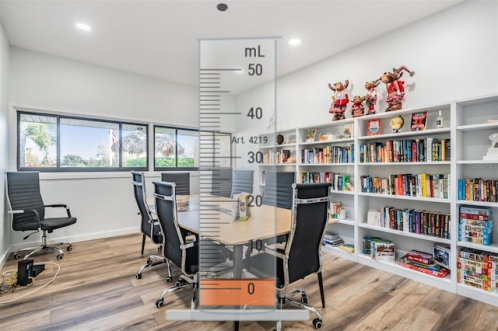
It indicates 2 mL
